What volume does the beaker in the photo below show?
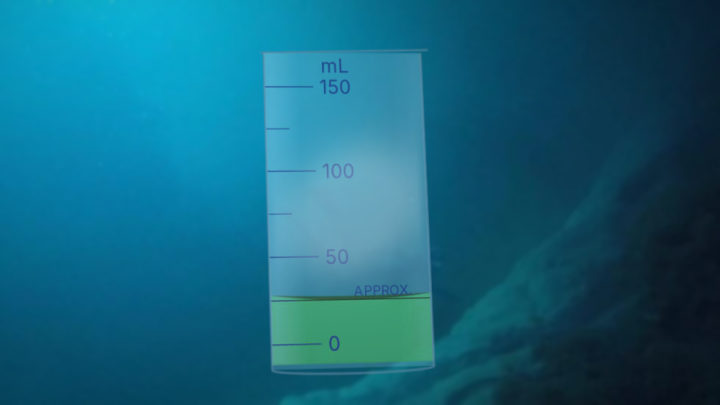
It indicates 25 mL
